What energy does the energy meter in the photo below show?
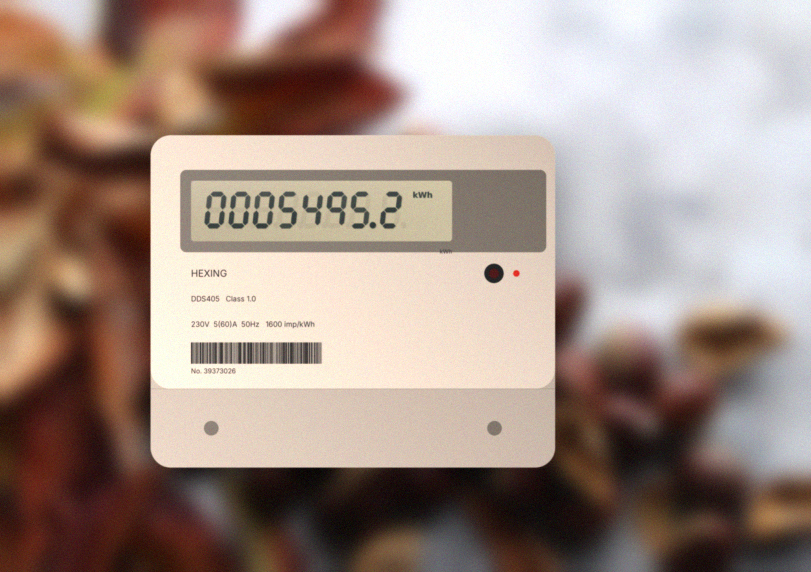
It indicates 5495.2 kWh
